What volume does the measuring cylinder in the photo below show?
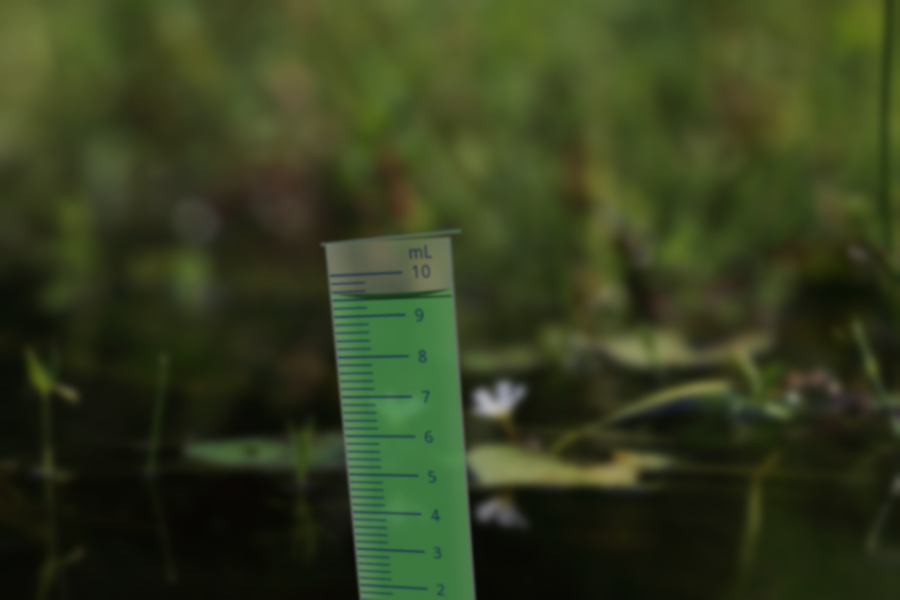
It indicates 9.4 mL
